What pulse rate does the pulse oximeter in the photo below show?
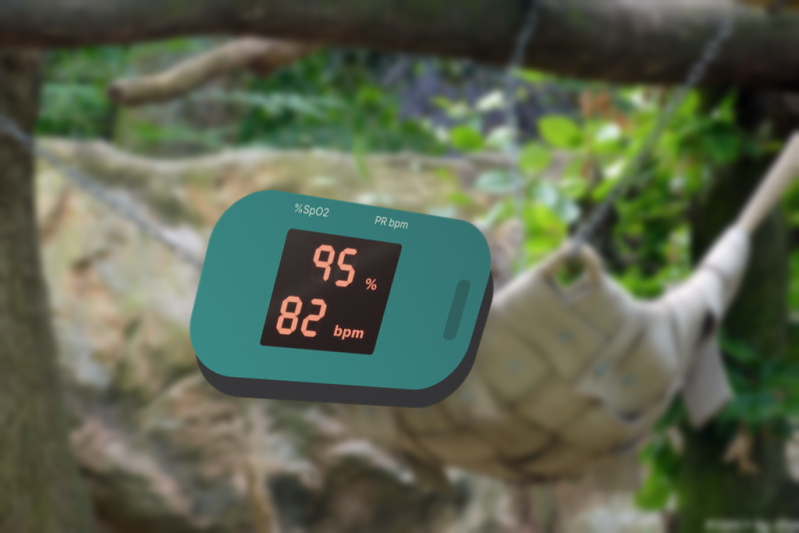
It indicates 82 bpm
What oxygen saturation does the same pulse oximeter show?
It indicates 95 %
